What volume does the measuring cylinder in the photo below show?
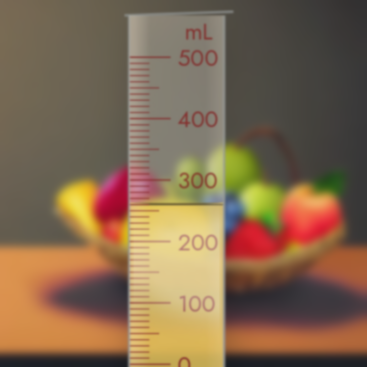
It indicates 260 mL
